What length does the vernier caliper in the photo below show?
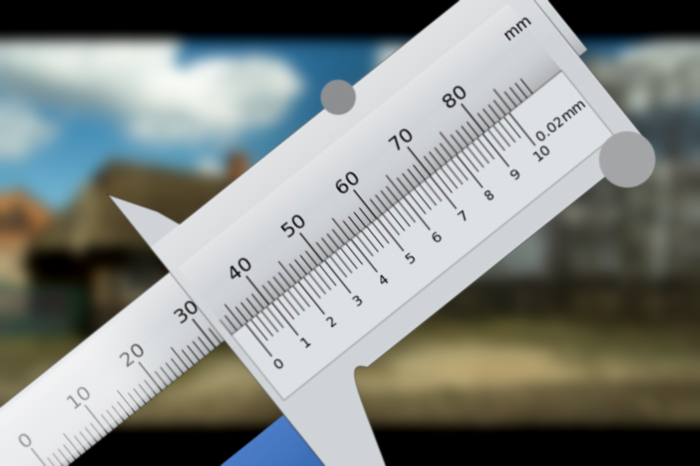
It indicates 35.6 mm
